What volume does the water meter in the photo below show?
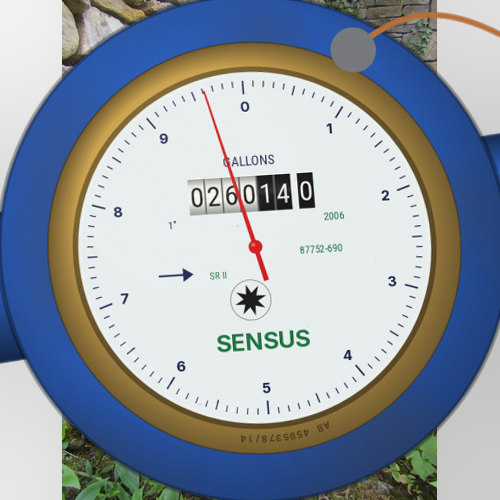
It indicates 260139.6 gal
